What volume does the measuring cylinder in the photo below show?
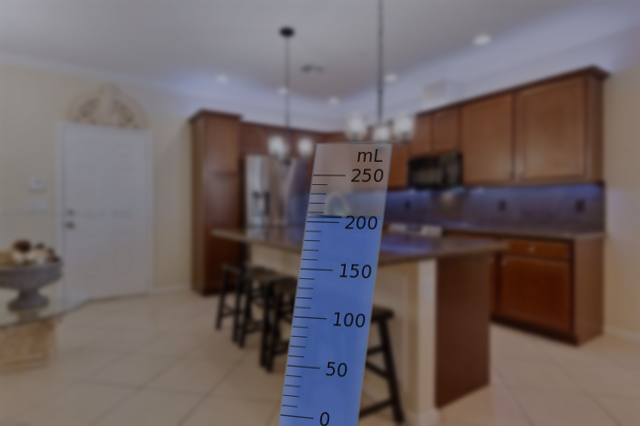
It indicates 205 mL
